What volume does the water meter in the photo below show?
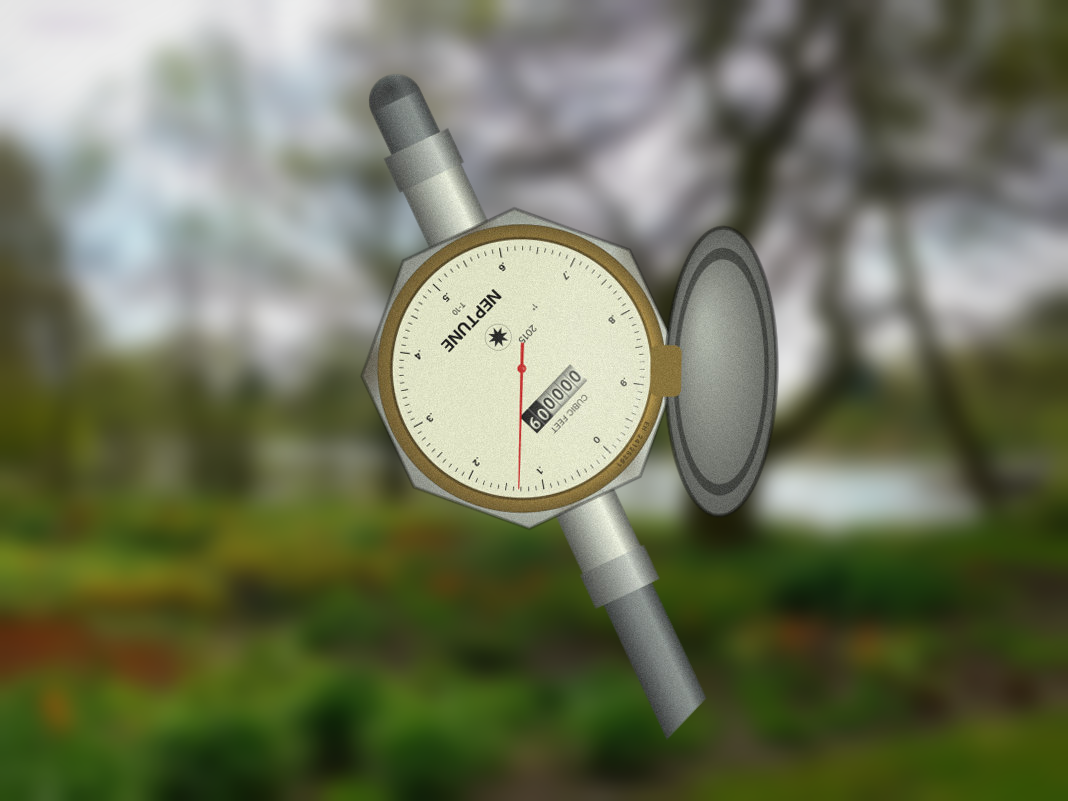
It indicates 9.13 ft³
